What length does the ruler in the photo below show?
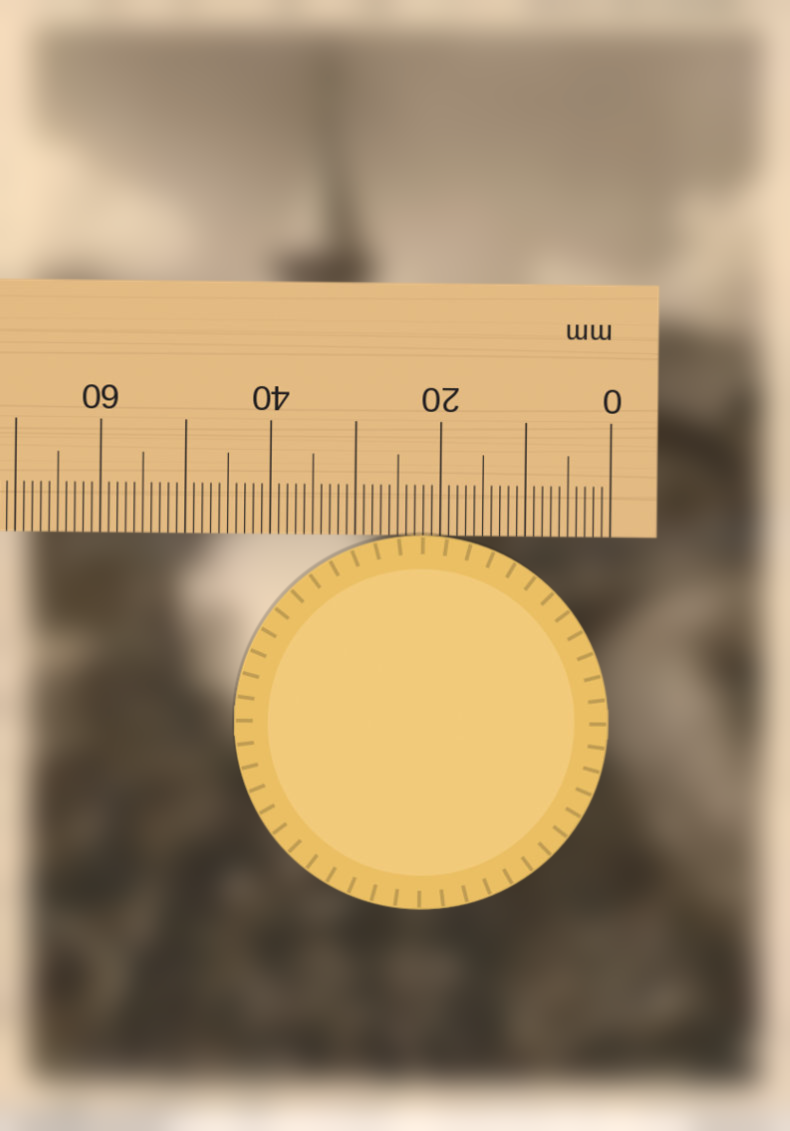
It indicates 44 mm
